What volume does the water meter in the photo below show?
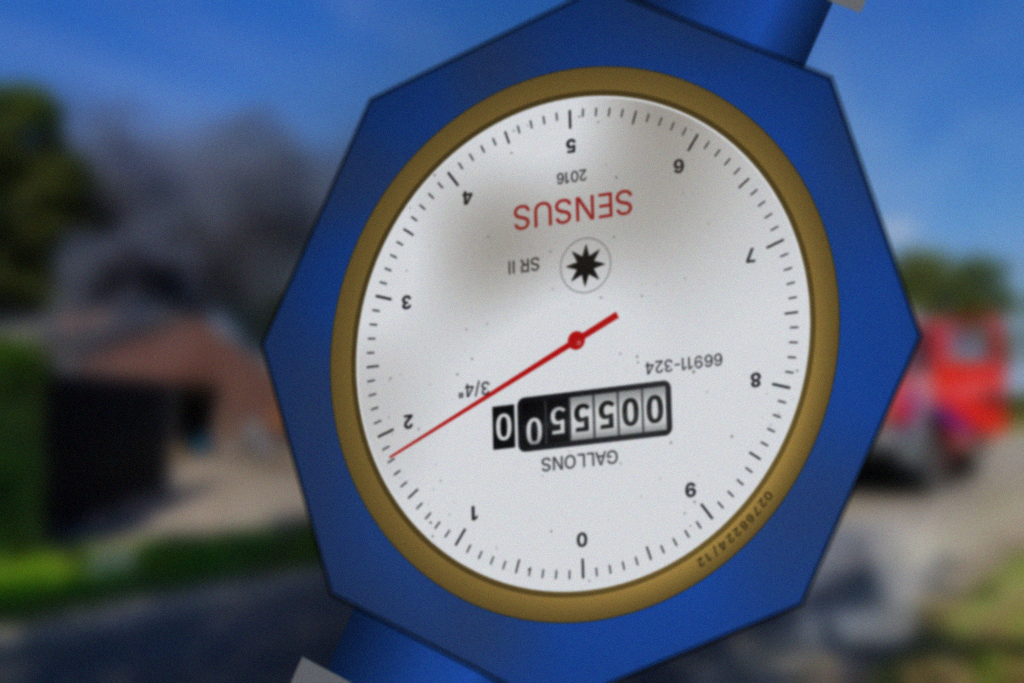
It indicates 55501.8 gal
